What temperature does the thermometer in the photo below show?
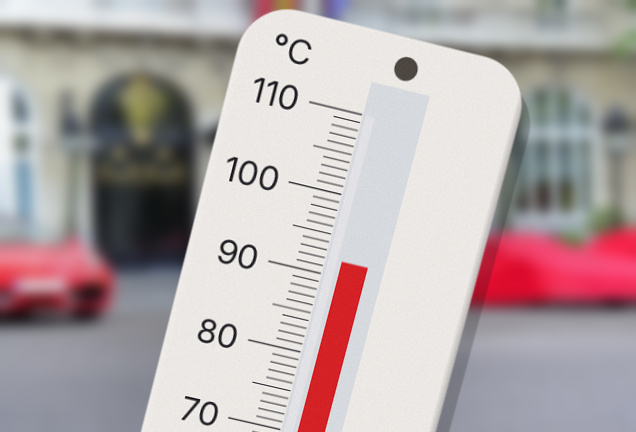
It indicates 92 °C
